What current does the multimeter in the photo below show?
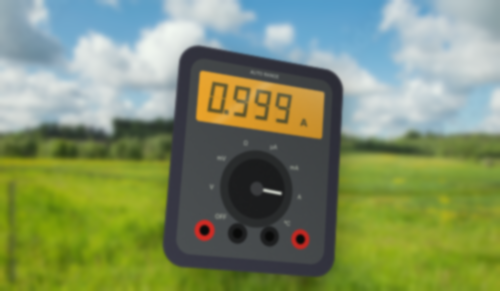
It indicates 0.999 A
